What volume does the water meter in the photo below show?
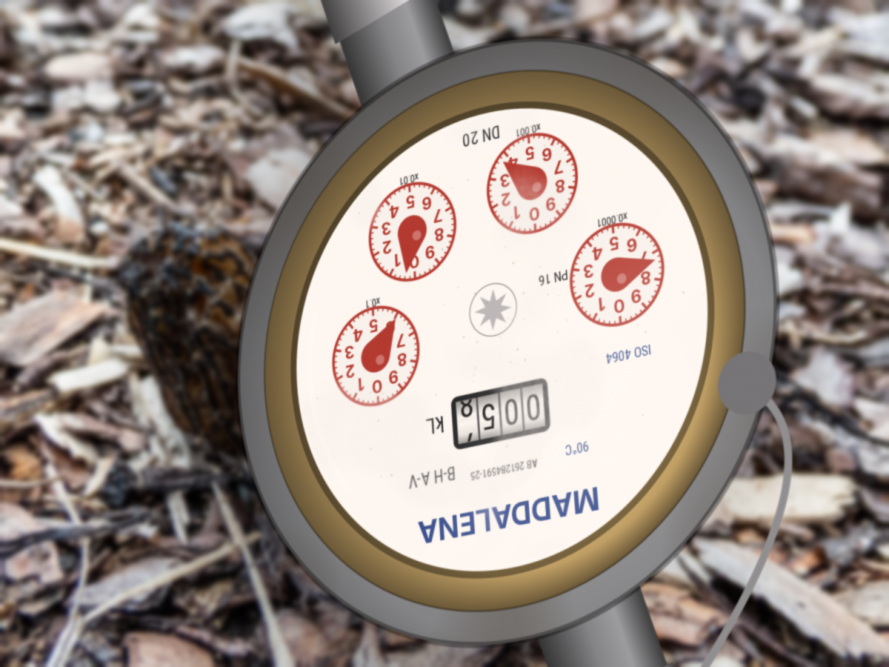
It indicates 57.6037 kL
